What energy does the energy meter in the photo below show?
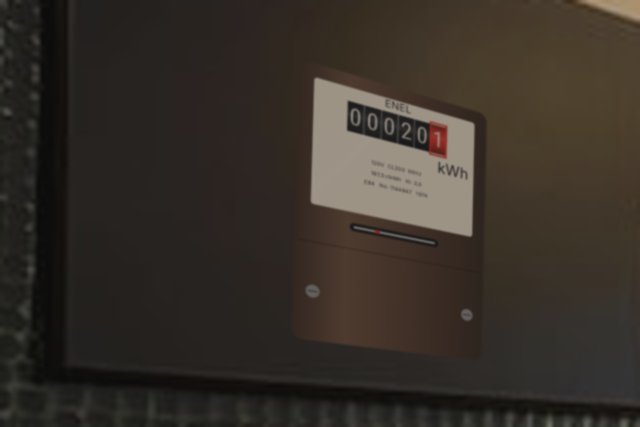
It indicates 20.1 kWh
